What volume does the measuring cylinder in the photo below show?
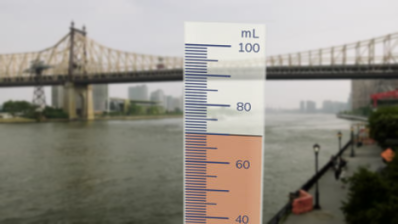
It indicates 70 mL
